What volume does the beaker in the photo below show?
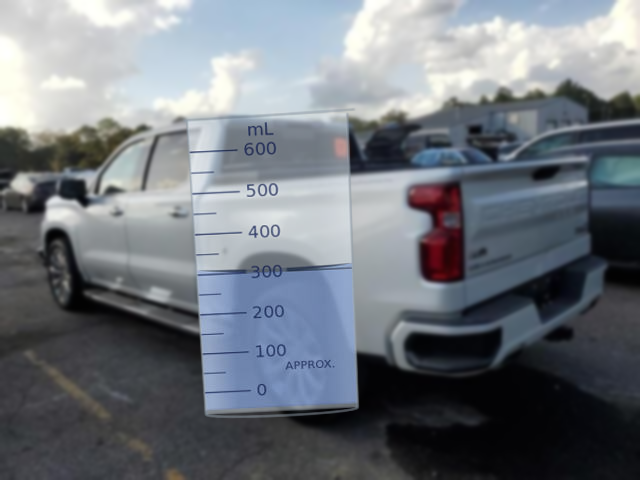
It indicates 300 mL
